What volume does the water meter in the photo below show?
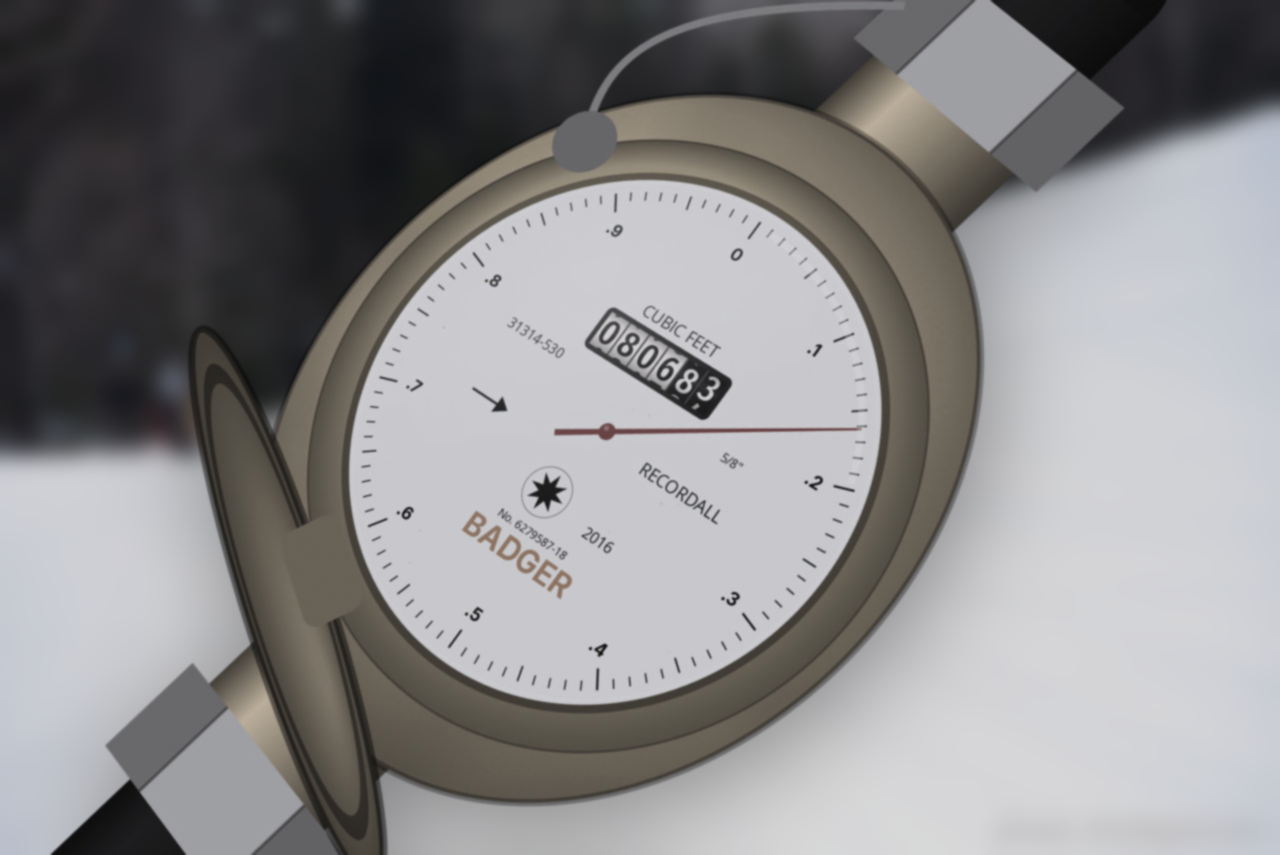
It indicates 80683.16 ft³
